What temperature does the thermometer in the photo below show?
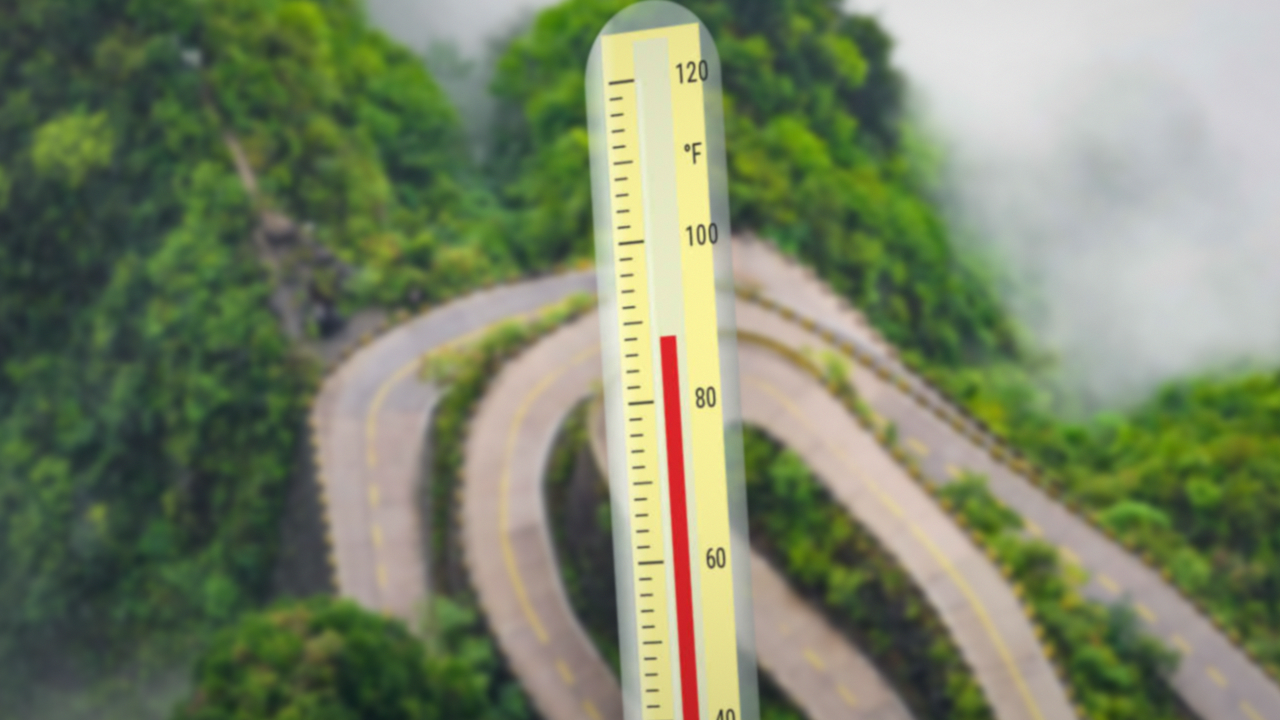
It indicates 88 °F
